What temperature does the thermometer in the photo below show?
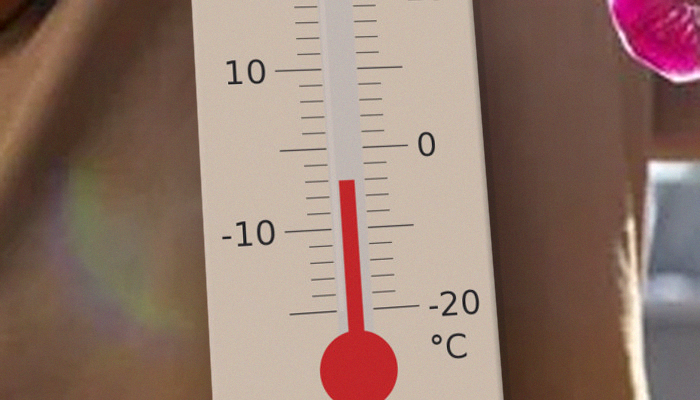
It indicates -4 °C
